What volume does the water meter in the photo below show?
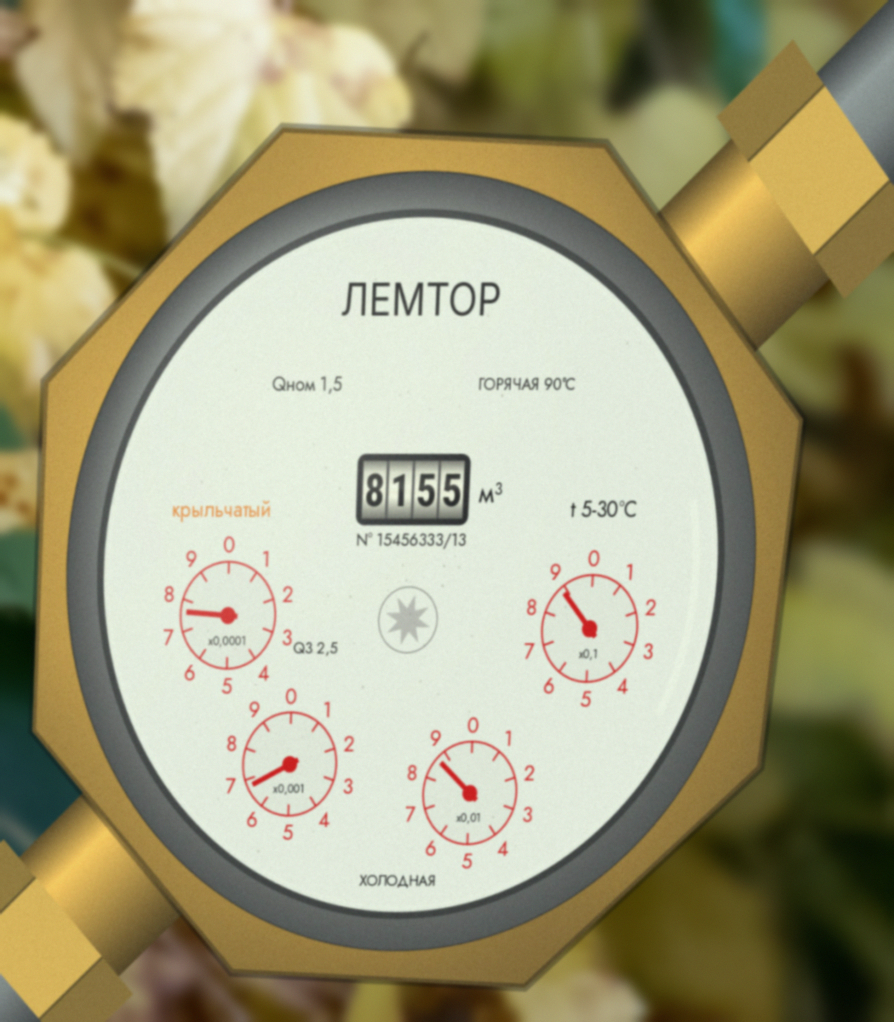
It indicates 8155.8867 m³
